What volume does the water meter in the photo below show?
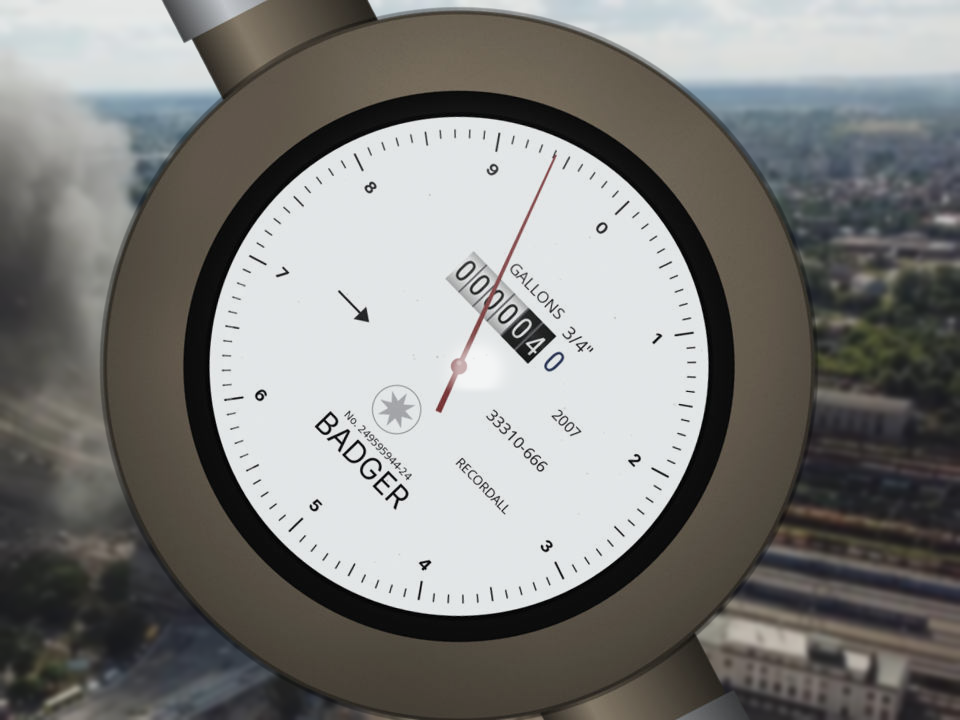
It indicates 39.4 gal
